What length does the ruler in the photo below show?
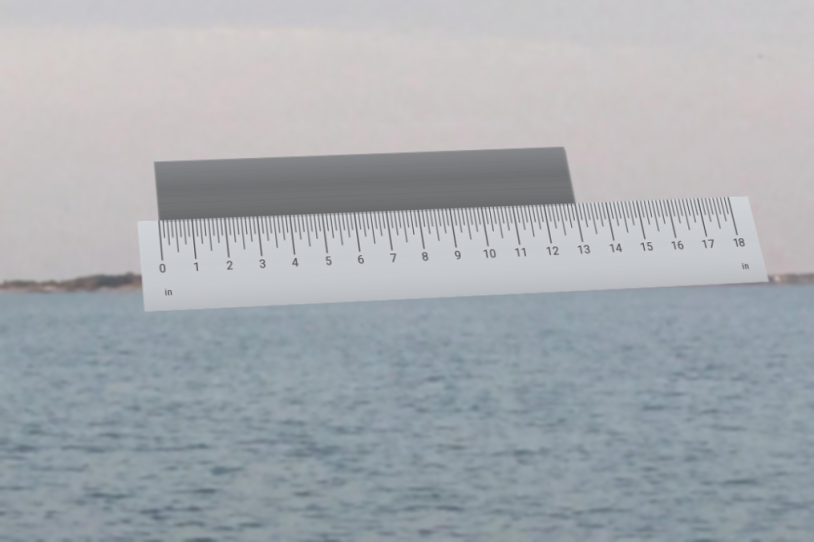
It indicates 13 in
